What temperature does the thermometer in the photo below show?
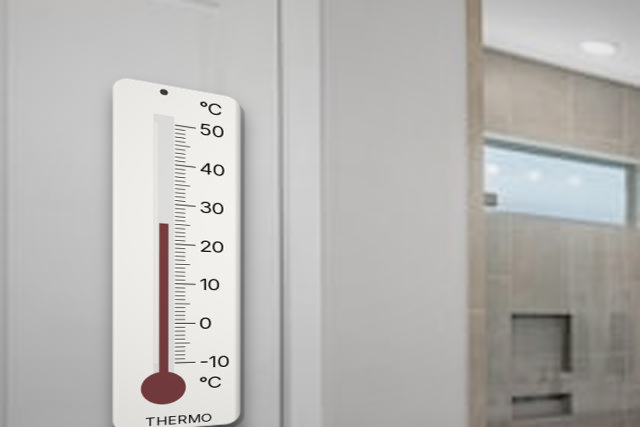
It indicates 25 °C
